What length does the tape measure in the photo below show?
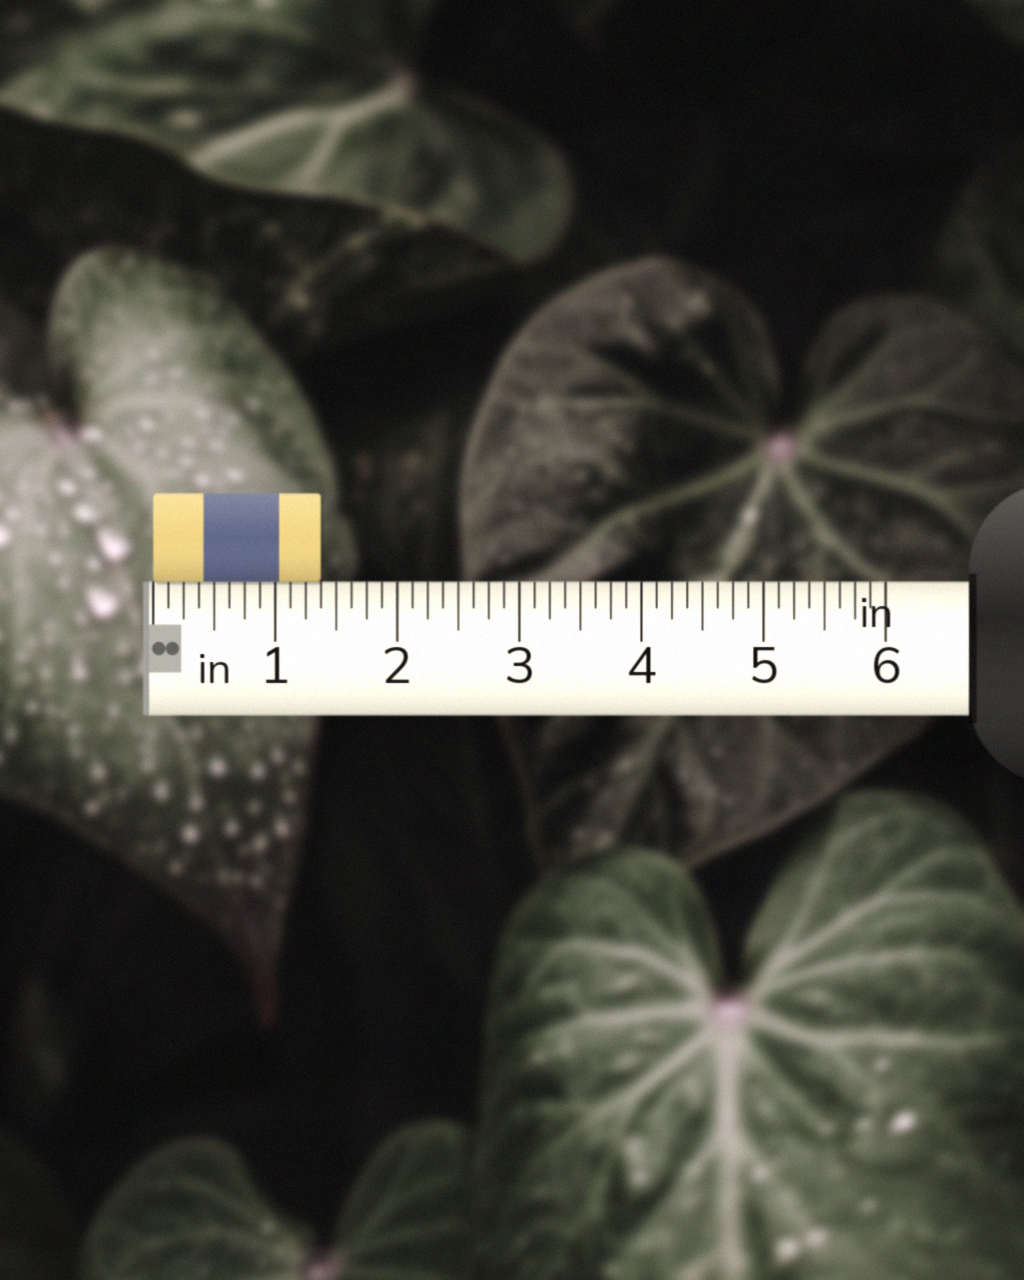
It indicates 1.375 in
